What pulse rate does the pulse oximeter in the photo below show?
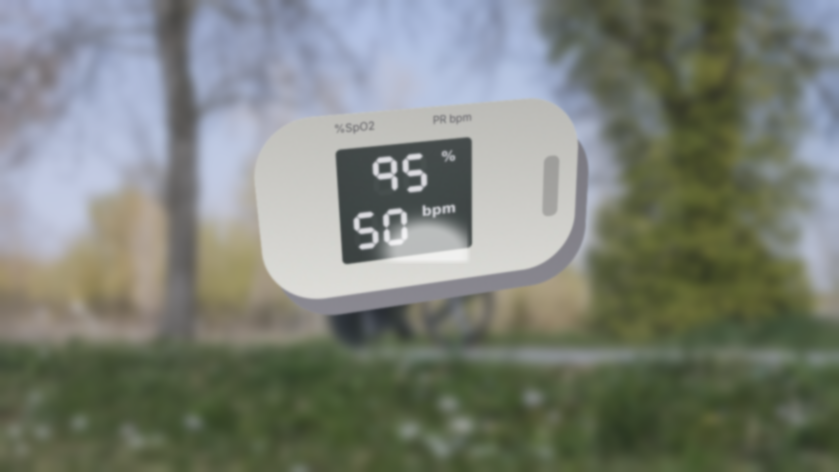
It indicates 50 bpm
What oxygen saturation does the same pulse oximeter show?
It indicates 95 %
